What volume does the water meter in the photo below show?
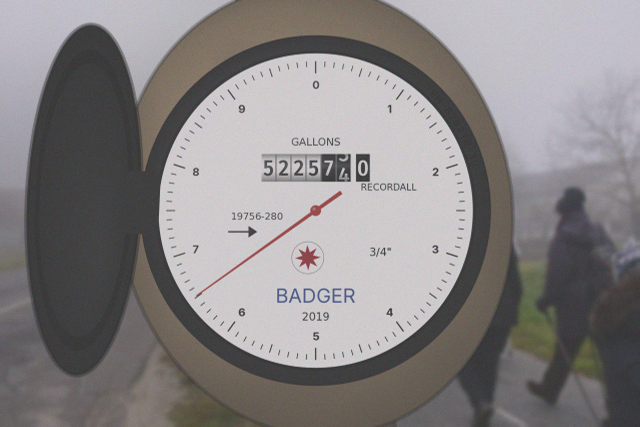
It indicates 5225736.5 gal
